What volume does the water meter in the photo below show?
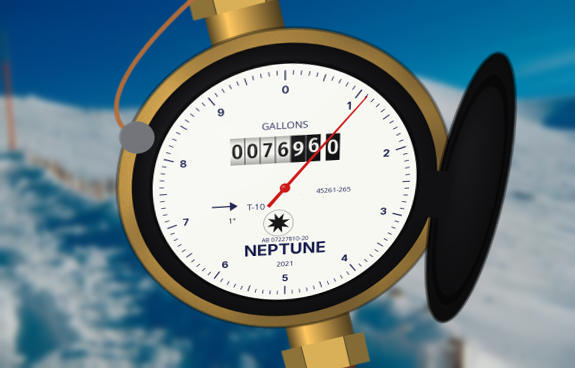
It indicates 76961.1 gal
